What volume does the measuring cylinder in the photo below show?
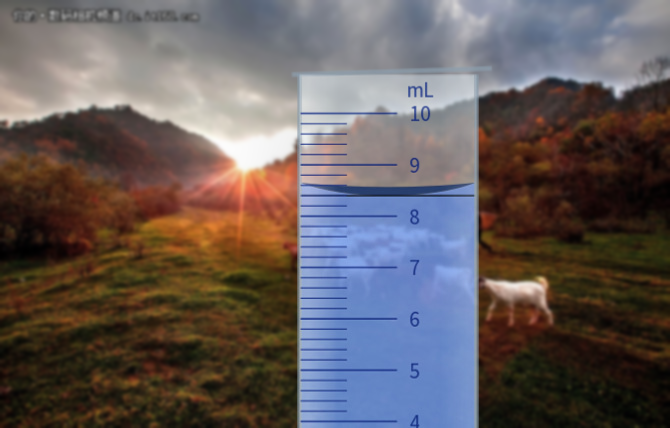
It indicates 8.4 mL
